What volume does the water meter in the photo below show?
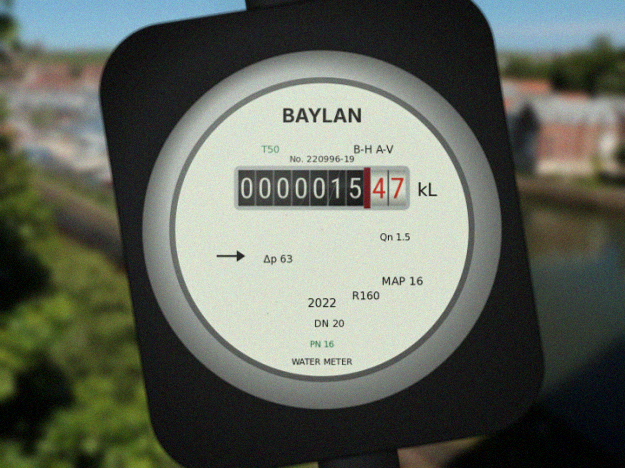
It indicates 15.47 kL
